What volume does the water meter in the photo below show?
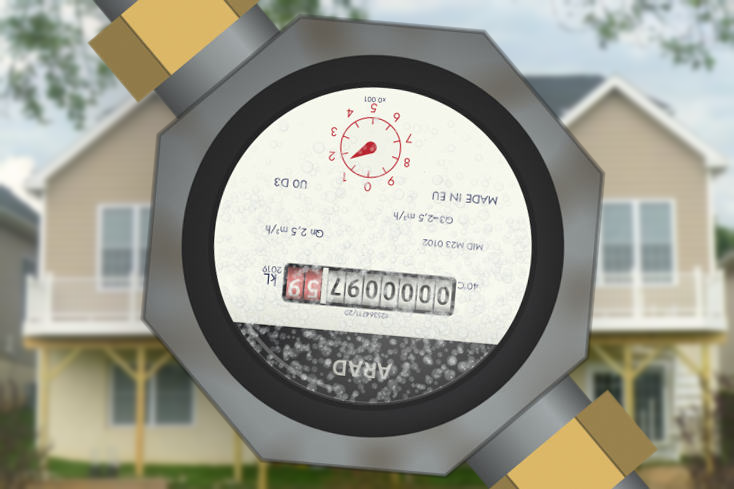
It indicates 97.591 kL
